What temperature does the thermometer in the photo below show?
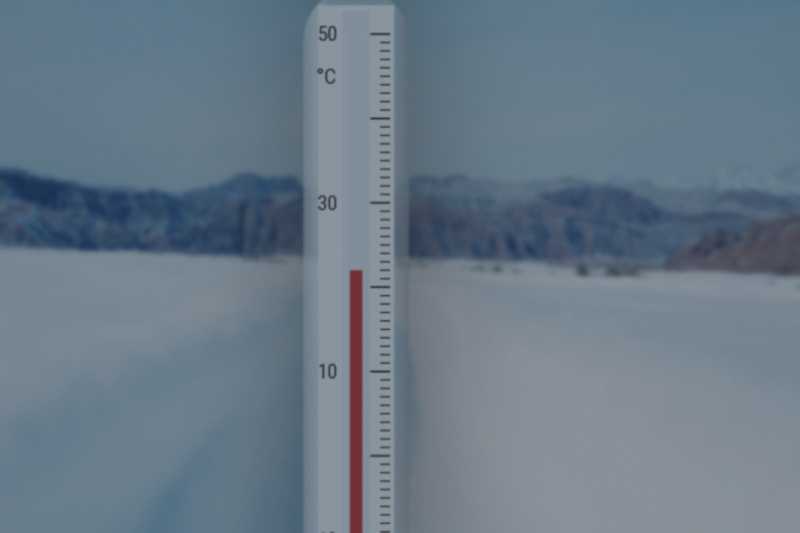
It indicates 22 °C
